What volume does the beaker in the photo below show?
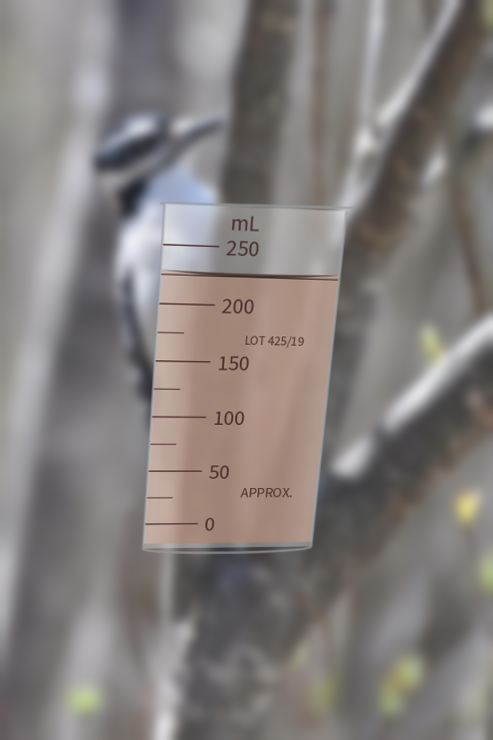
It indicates 225 mL
